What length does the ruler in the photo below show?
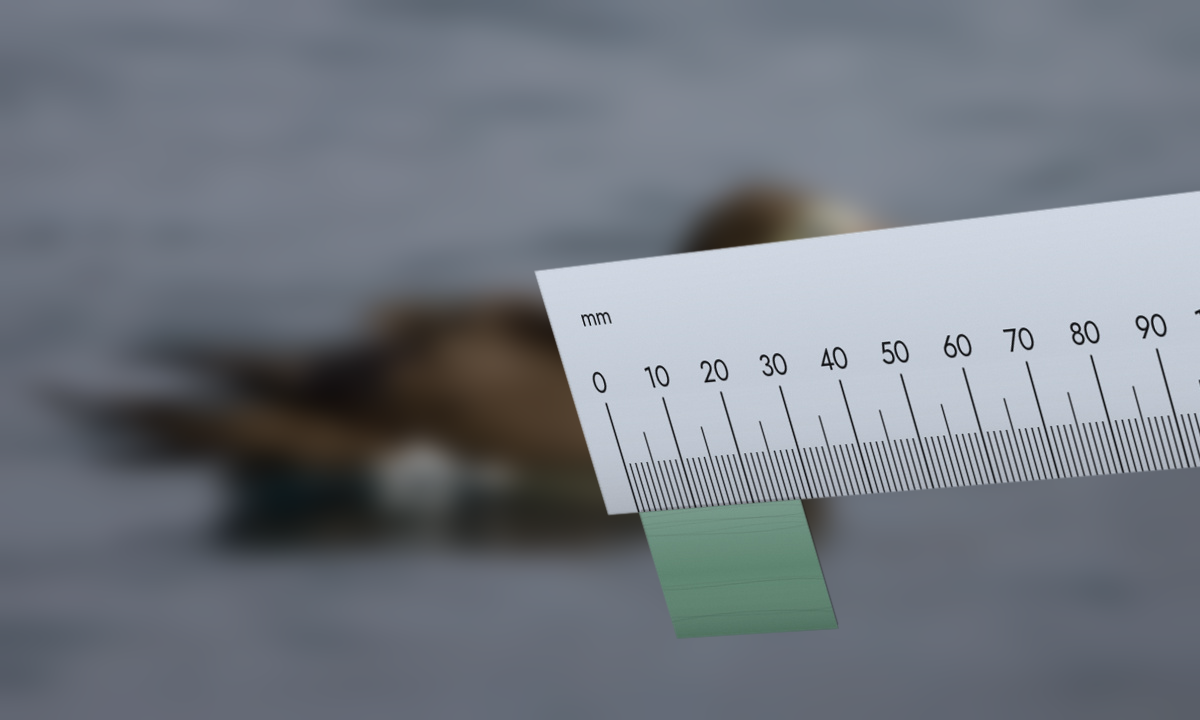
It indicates 28 mm
